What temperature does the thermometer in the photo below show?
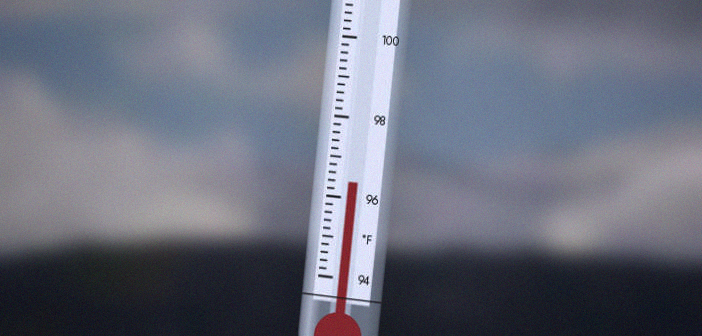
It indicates 96.4 °F
